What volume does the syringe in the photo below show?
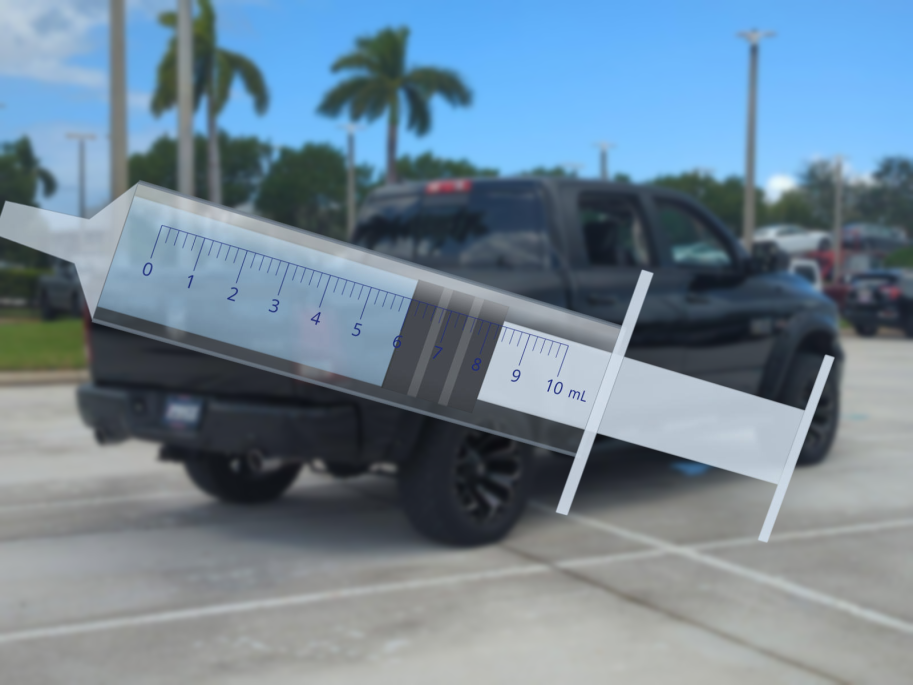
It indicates 6 mL
